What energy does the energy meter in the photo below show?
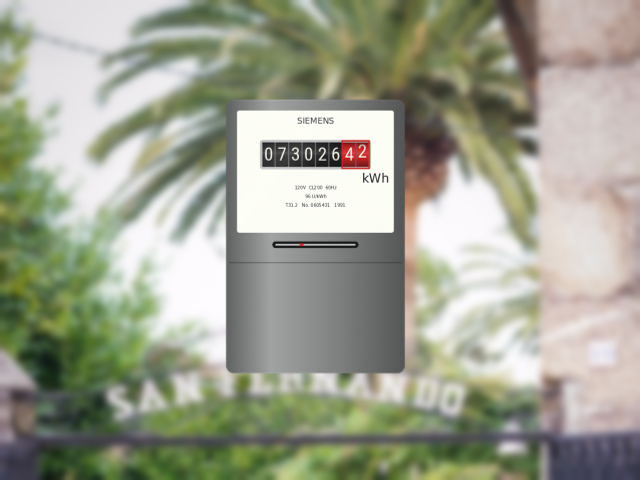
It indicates 73026.42 kWh
